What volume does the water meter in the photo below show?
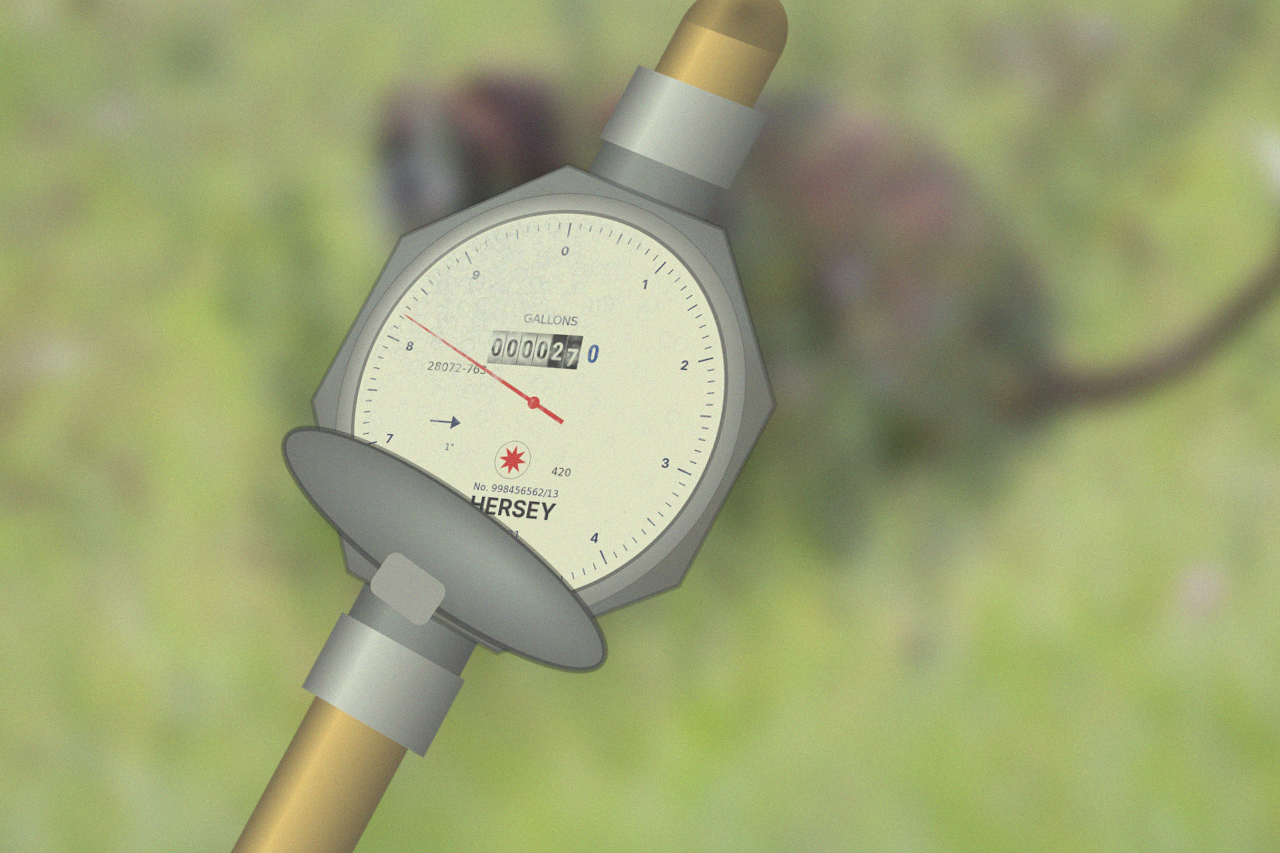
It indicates 268.2 gal
